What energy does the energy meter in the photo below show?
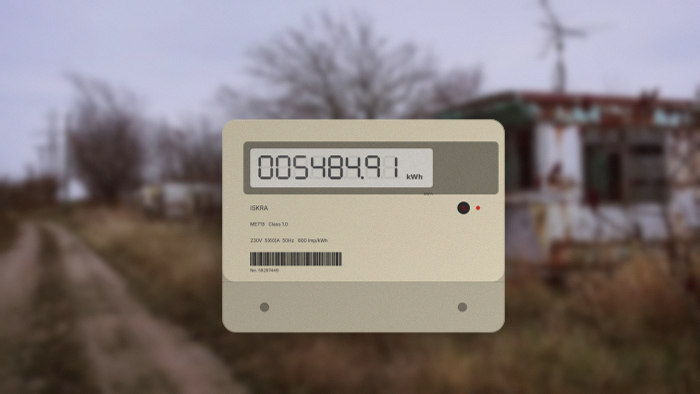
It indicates 5484.91 kWh
